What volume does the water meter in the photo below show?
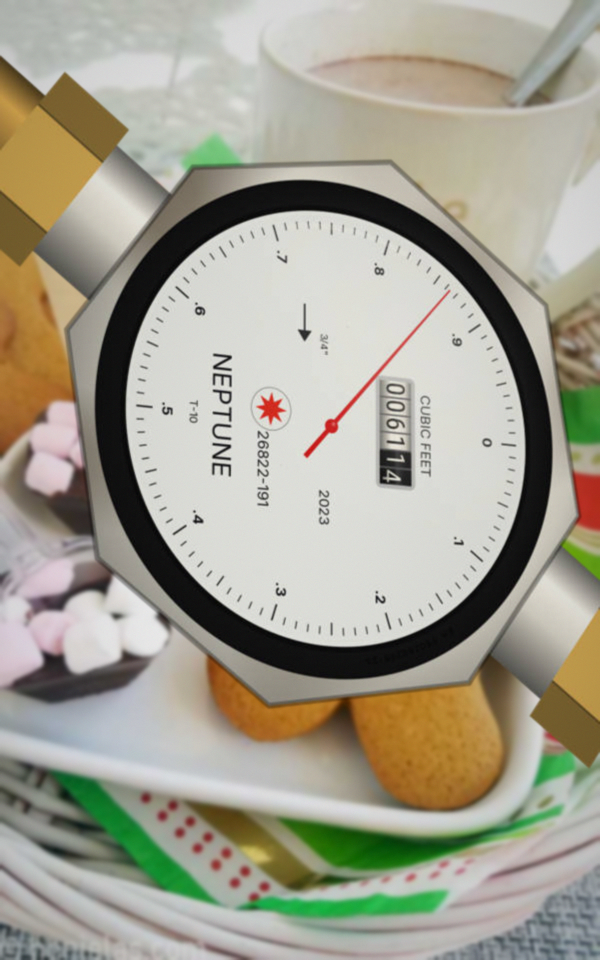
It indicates 6113.86 ft³
